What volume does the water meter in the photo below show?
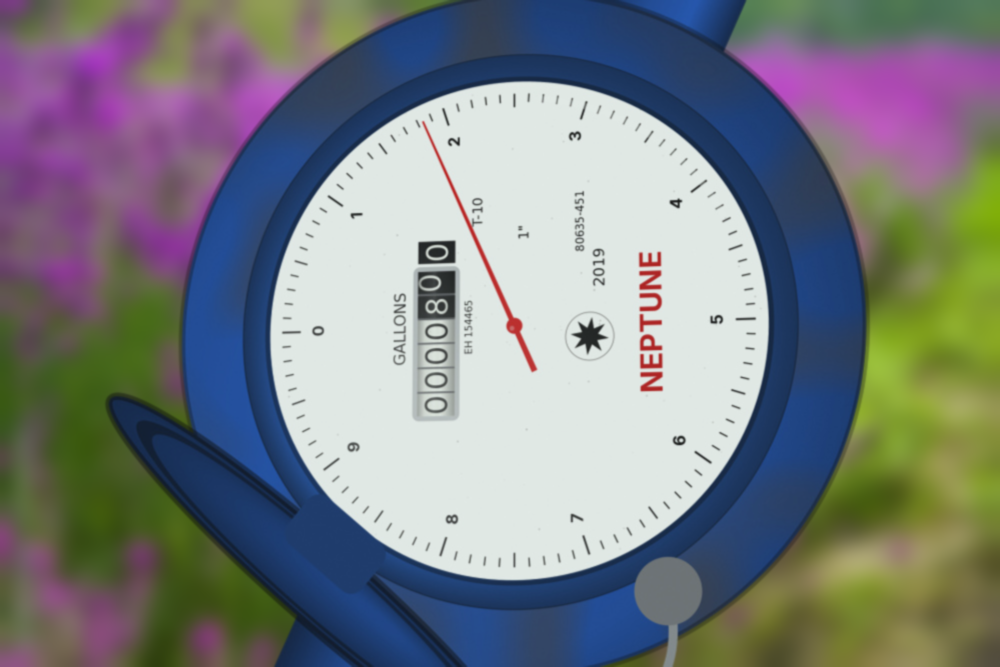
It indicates 801.8 gal
